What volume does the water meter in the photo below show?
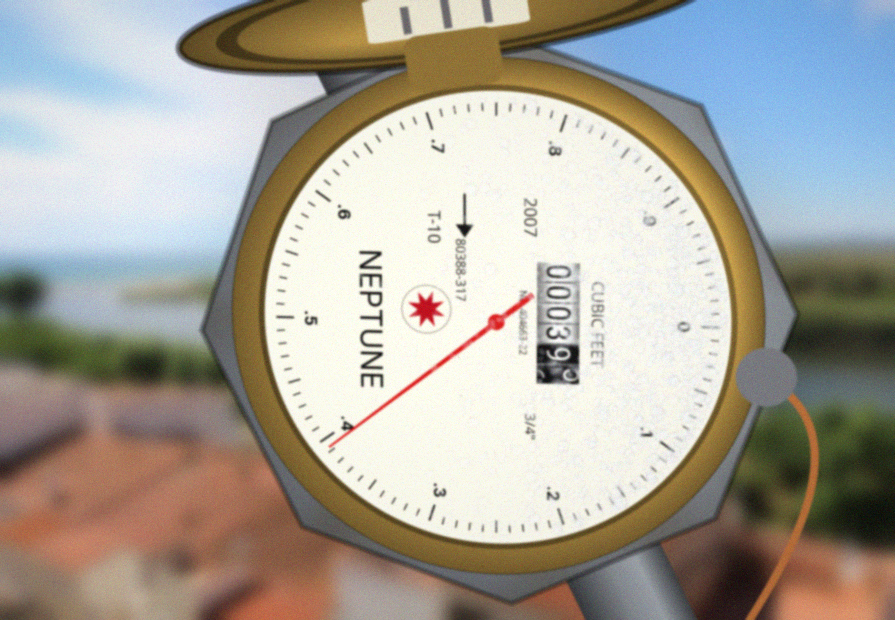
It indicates 395.39 ft³
